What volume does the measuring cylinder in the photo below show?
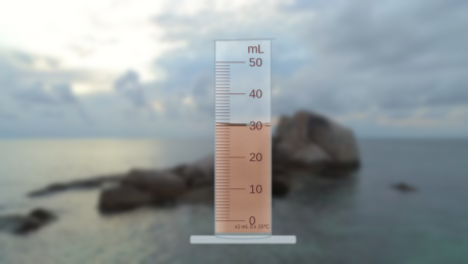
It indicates 30 mL
